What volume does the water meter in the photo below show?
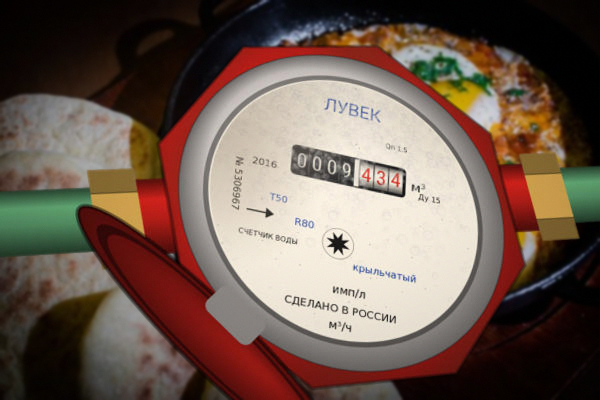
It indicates 9.434 m³
